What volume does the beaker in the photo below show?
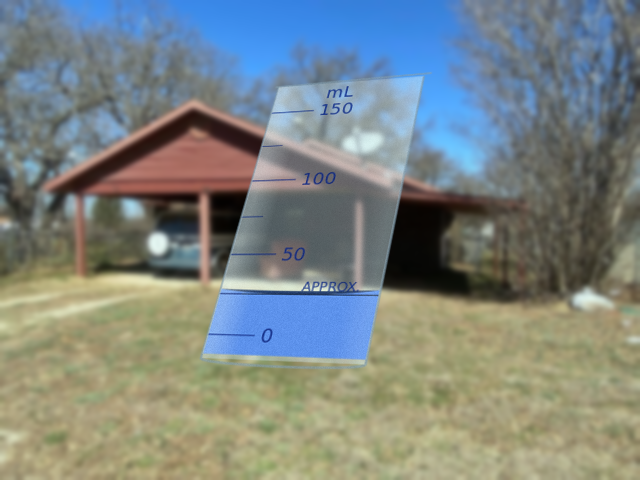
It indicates 25 mL
